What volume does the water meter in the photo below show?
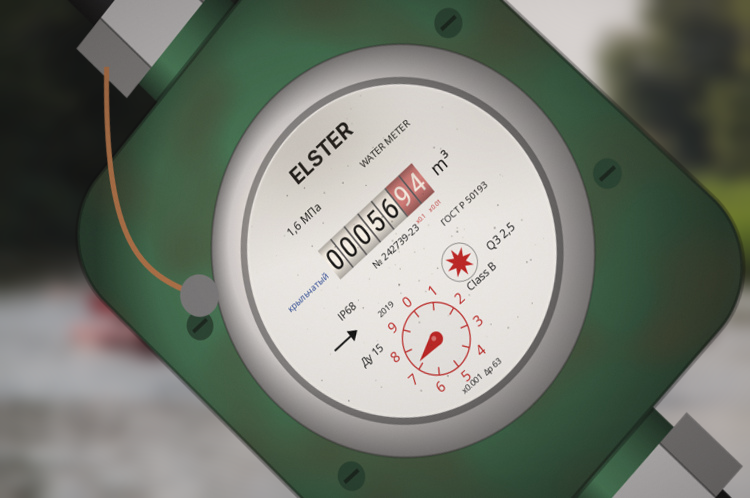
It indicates 56.947 m³
